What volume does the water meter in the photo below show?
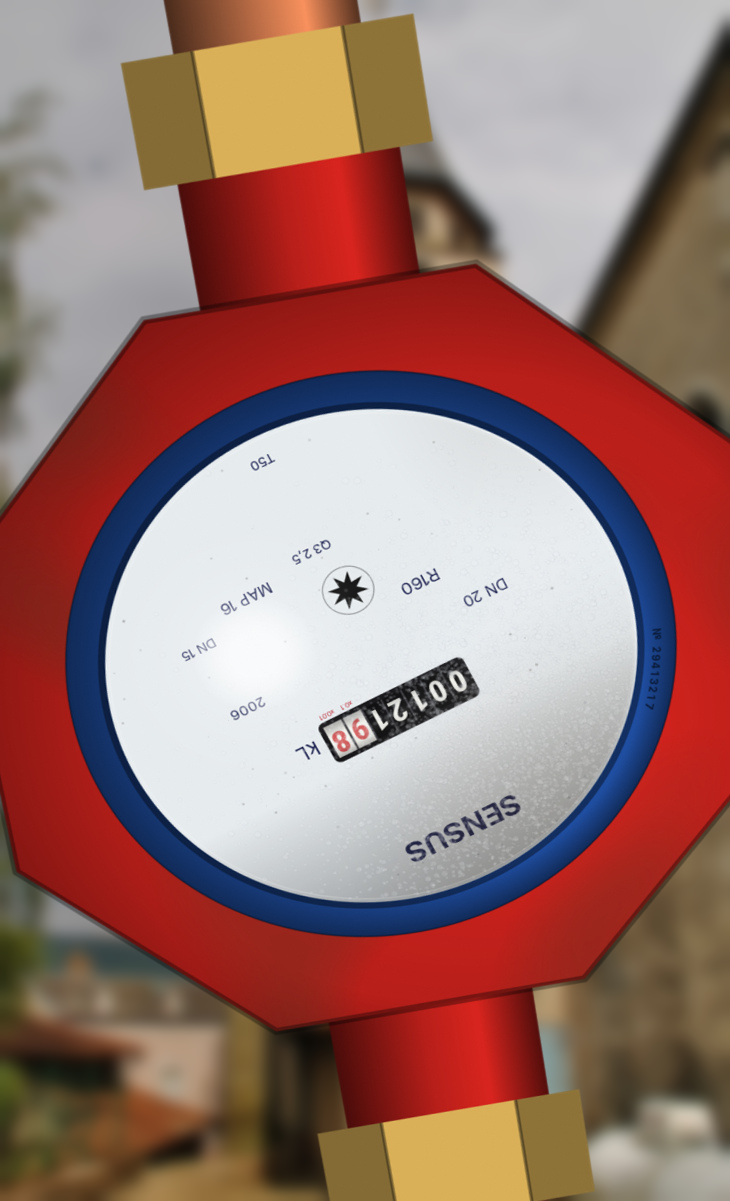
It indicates 121.98 kL
